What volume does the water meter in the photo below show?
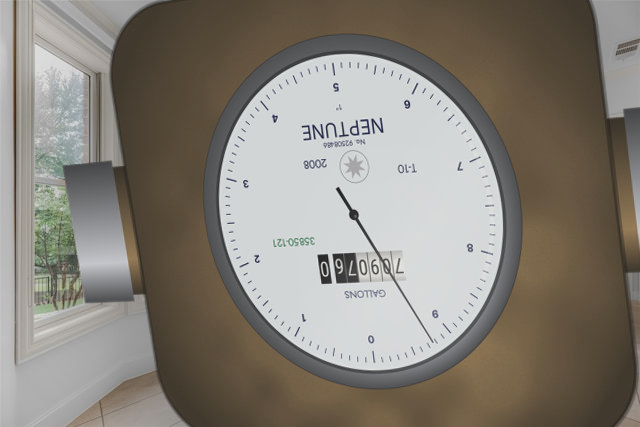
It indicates 7090759.2 gal
